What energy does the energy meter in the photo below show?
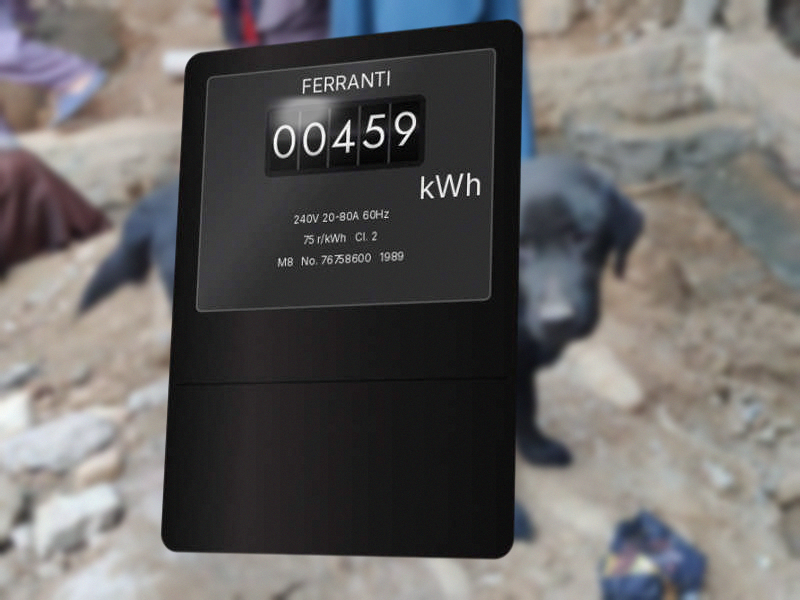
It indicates 459 kWh
